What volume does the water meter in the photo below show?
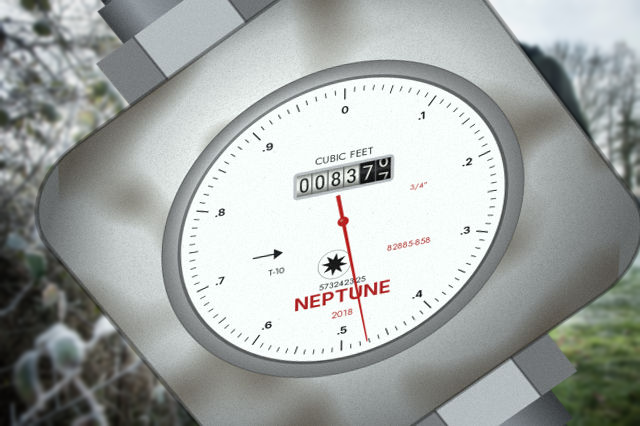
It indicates 8376.47 ft³
